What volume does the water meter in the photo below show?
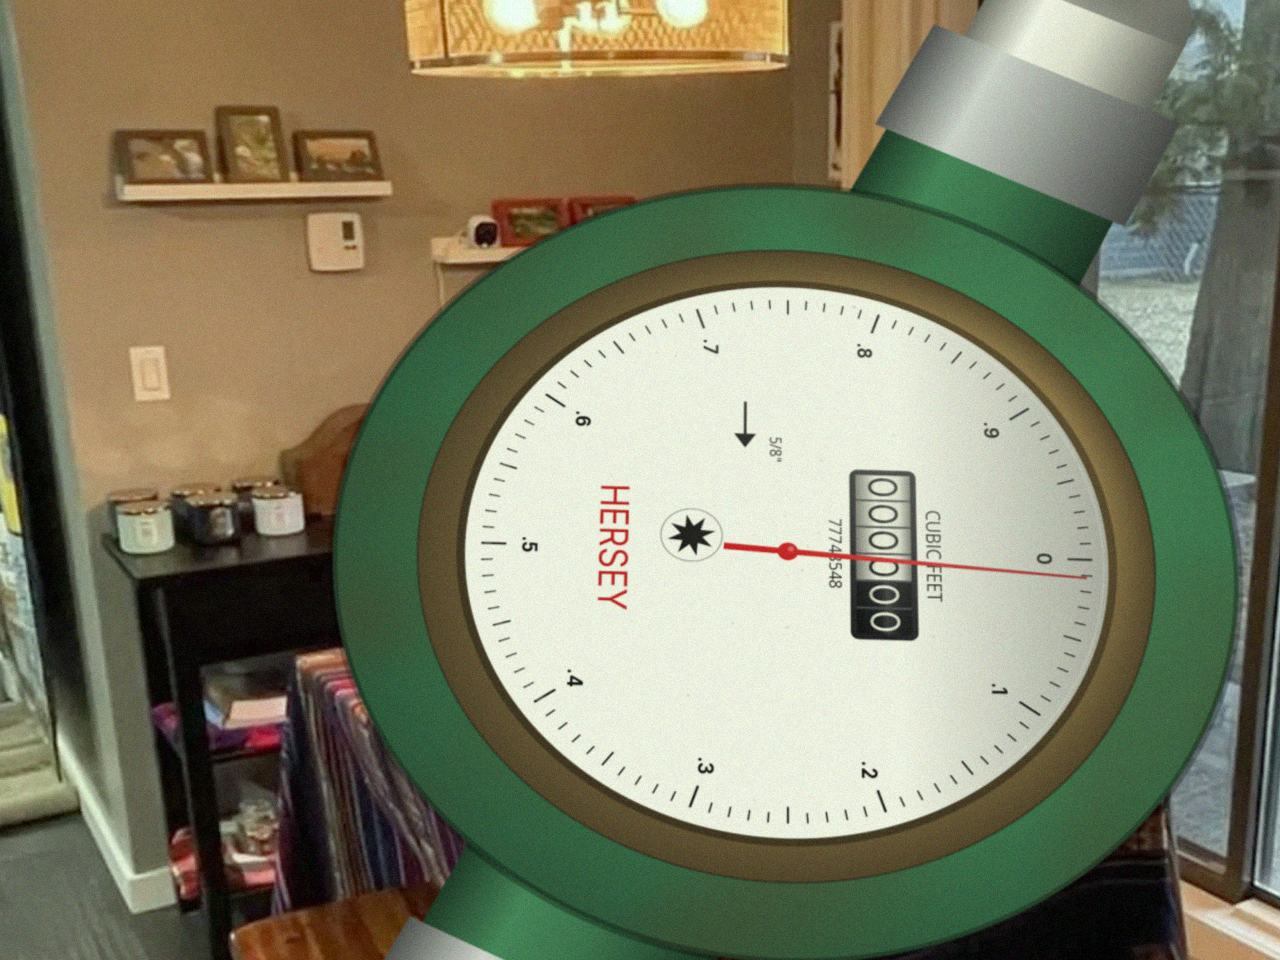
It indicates 0.01 ft³
